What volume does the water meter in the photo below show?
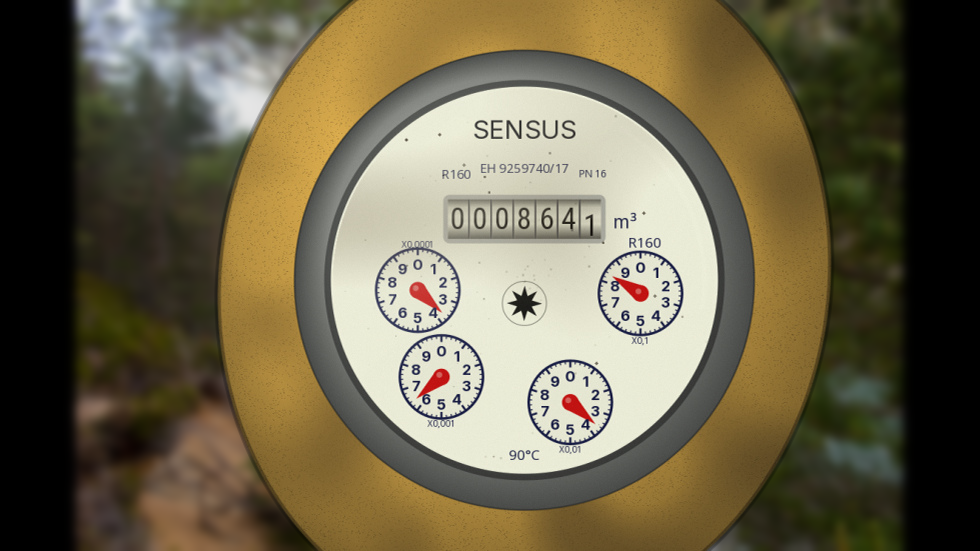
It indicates 8640.8363 m³
